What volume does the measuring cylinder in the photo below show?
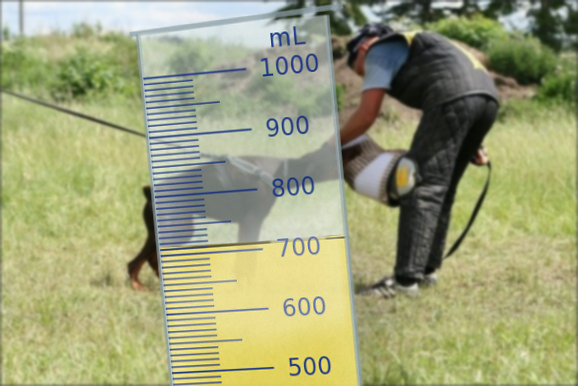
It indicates 710 mL
